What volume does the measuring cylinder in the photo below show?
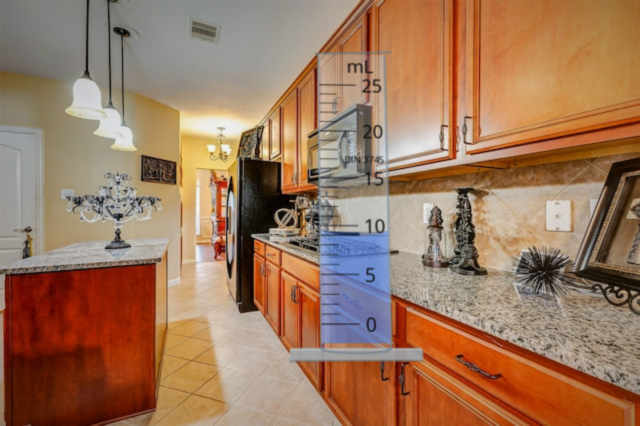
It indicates 9 mL
